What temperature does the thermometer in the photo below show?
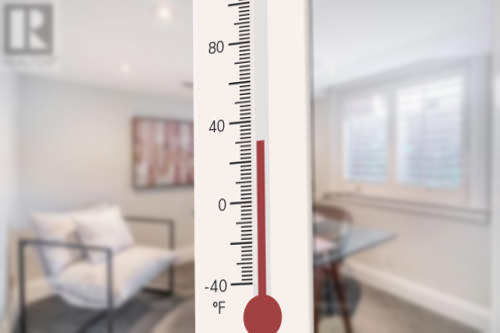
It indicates 30 °F
